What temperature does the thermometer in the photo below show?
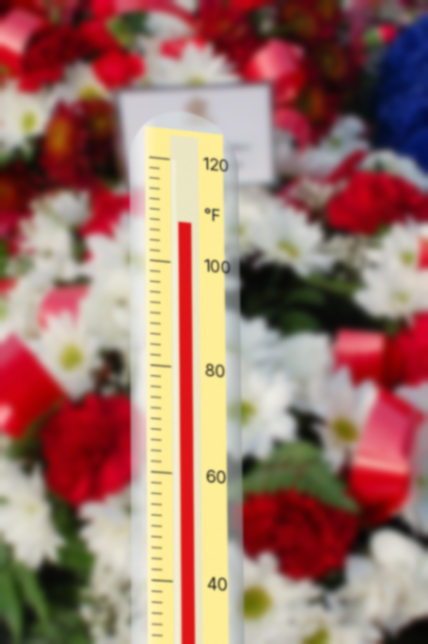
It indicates 108 °F
